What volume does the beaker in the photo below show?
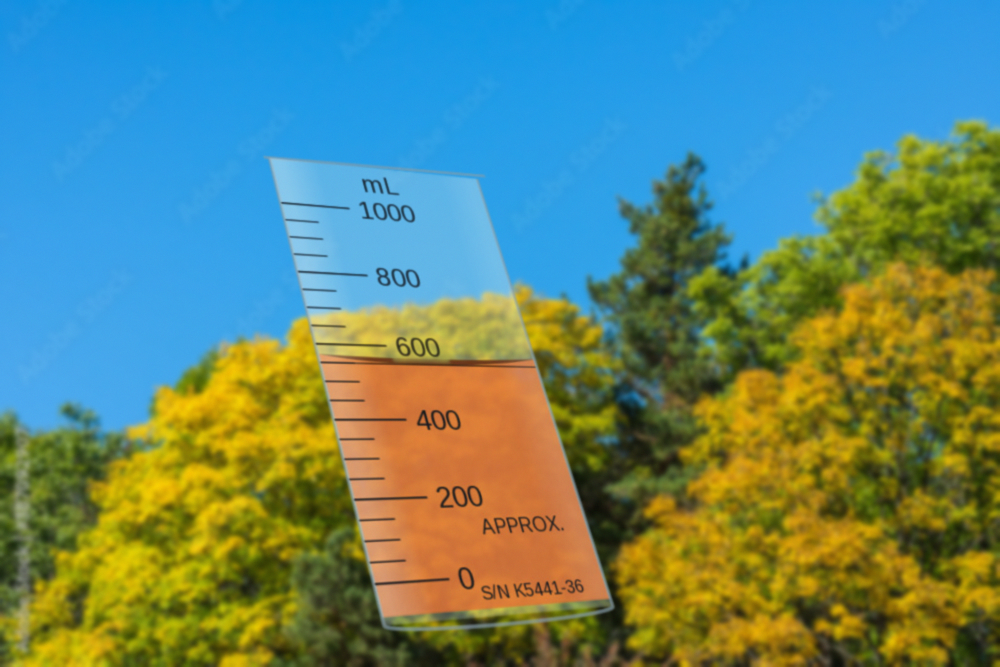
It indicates 550 mL
